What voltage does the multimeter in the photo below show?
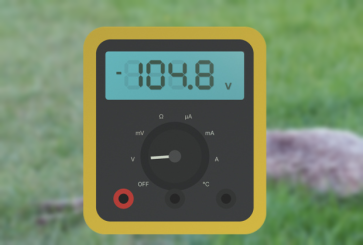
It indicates -104.8 V
